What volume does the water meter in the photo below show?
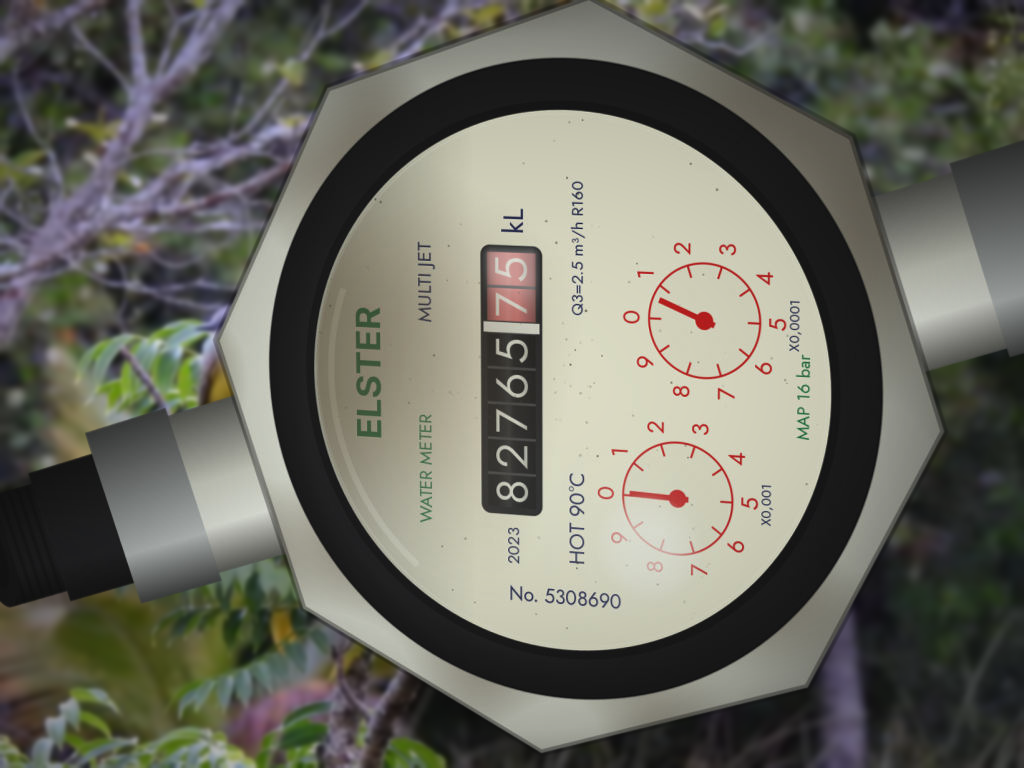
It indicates 82765.7500 kL
